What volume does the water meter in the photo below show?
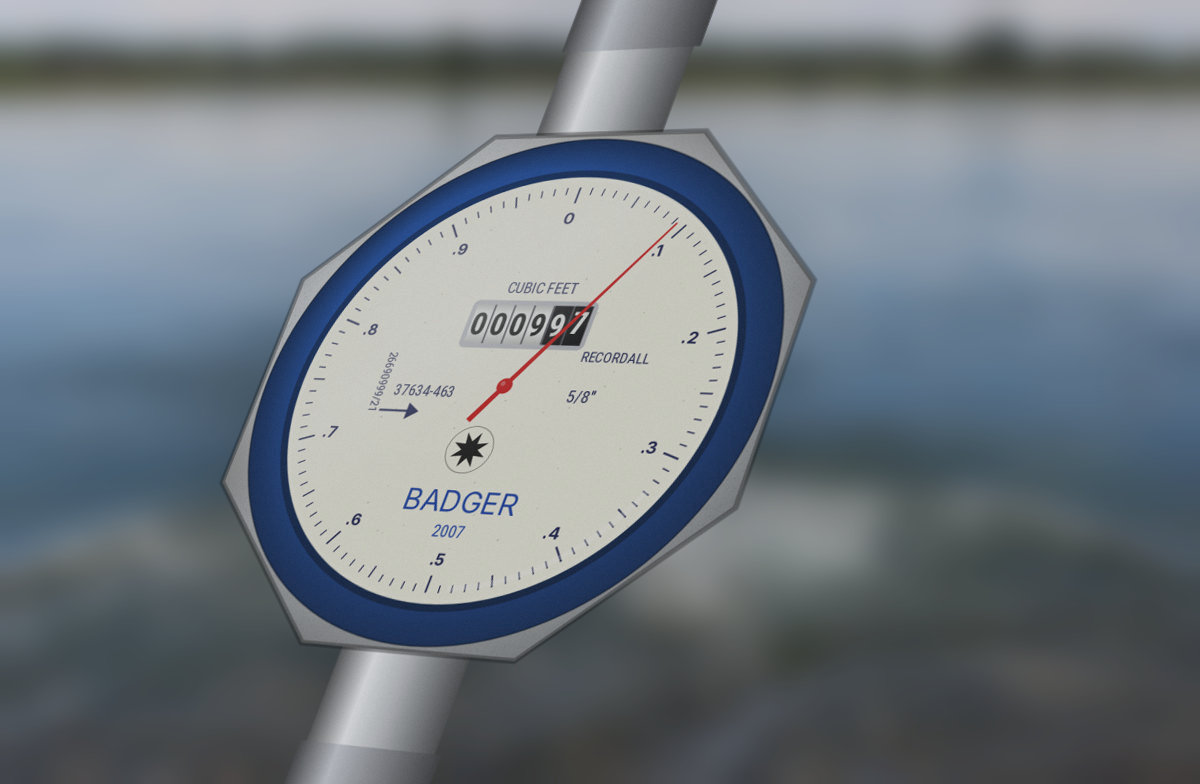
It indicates 997.09 ft³
